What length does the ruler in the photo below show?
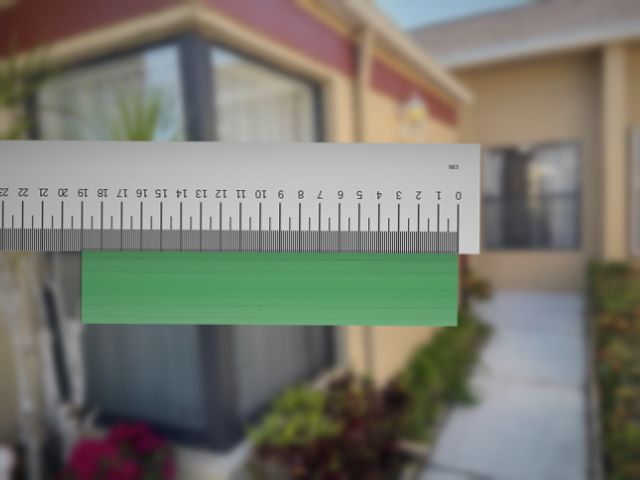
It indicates 19 cm
